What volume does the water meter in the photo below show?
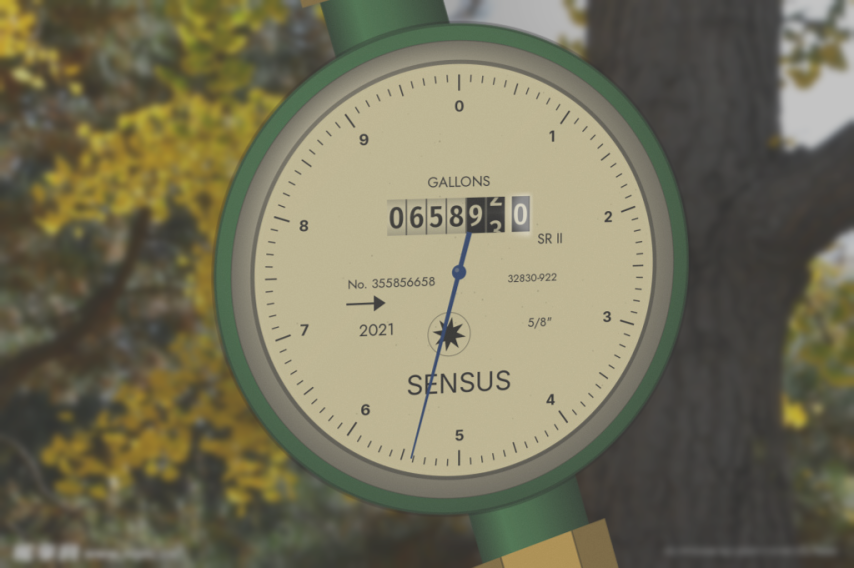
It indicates 658925.4 gal
